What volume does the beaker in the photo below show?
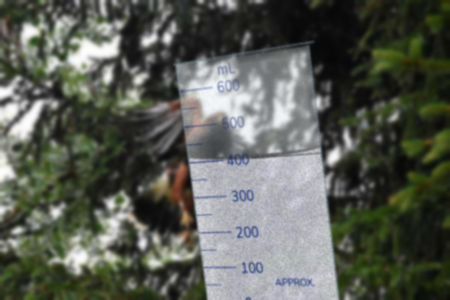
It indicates 400 mL
